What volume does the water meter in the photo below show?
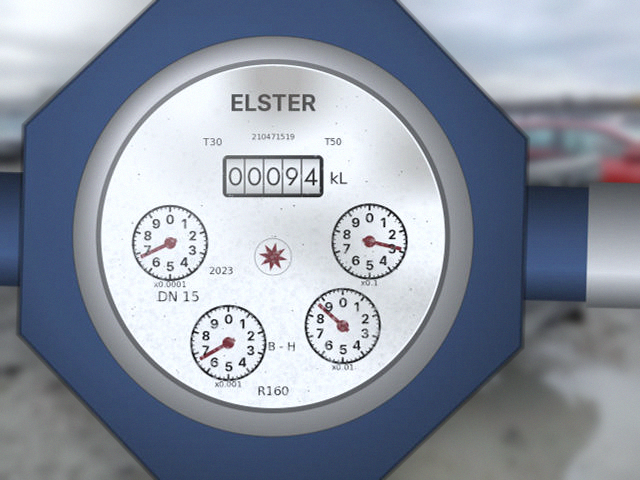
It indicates 94.2866 kL
